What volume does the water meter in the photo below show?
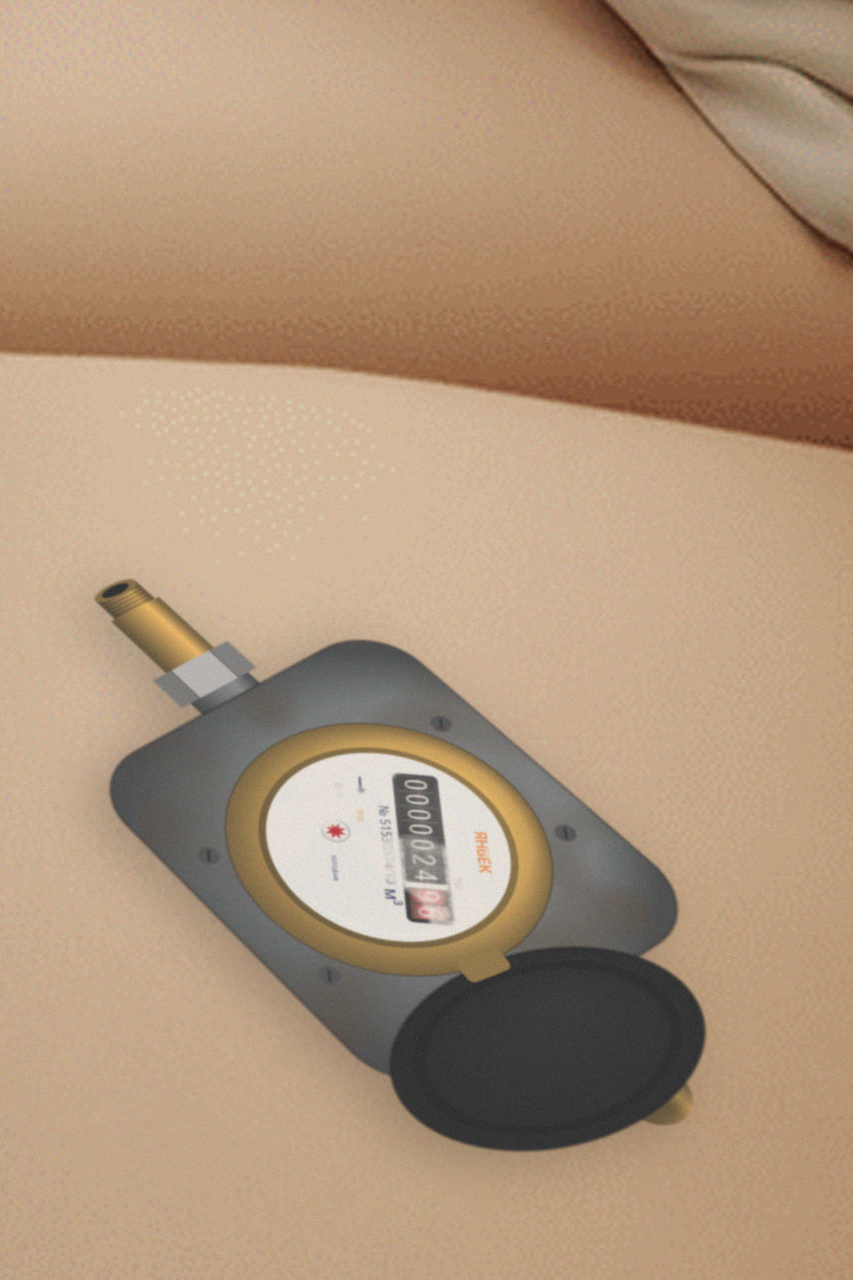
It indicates 24.96 m³
